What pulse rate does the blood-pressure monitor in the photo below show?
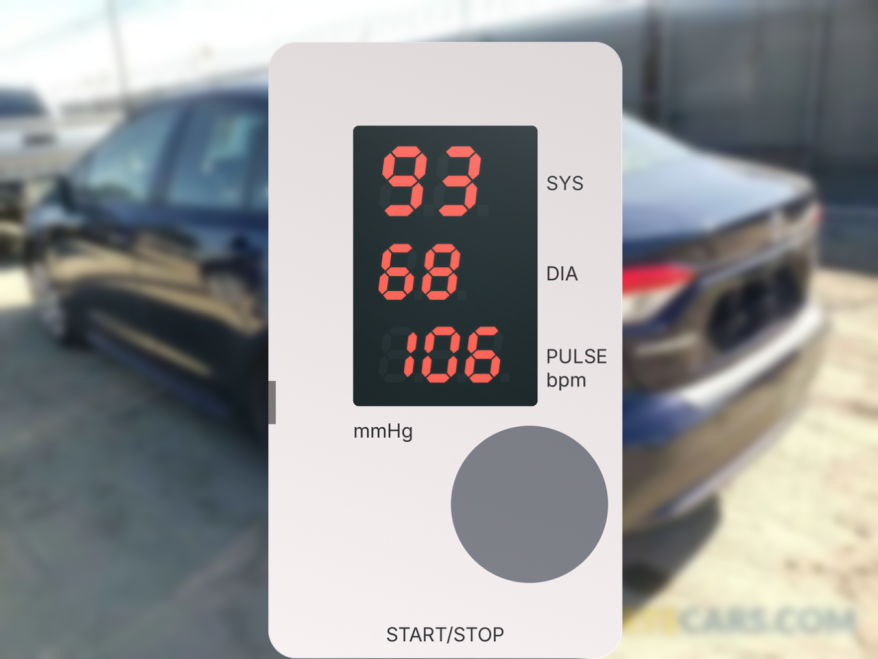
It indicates 106 bpm
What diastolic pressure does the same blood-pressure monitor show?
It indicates 68 mmHg
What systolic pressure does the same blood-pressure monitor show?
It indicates 93 mmHg
